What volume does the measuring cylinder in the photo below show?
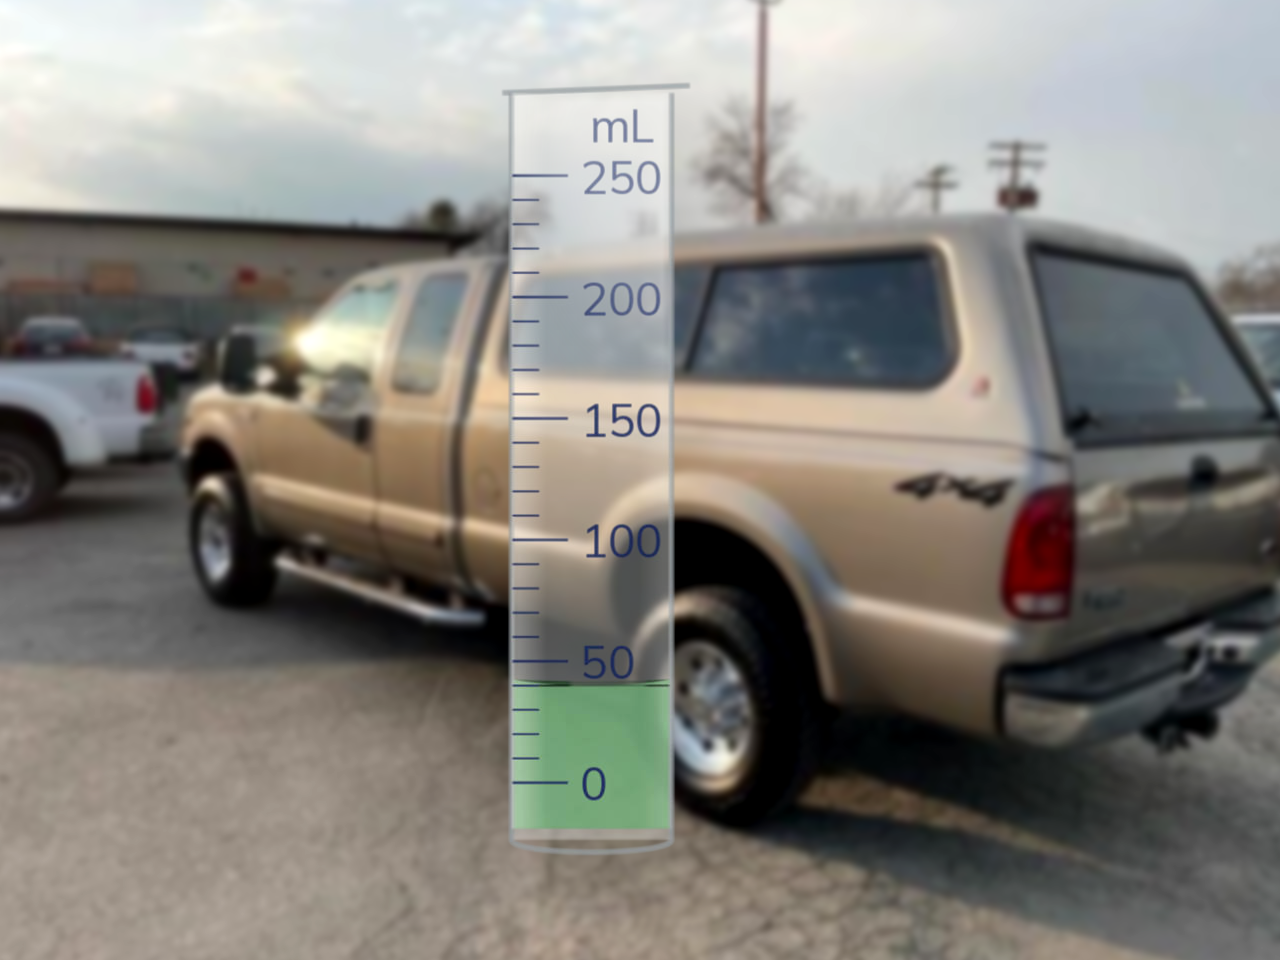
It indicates 40 mL
